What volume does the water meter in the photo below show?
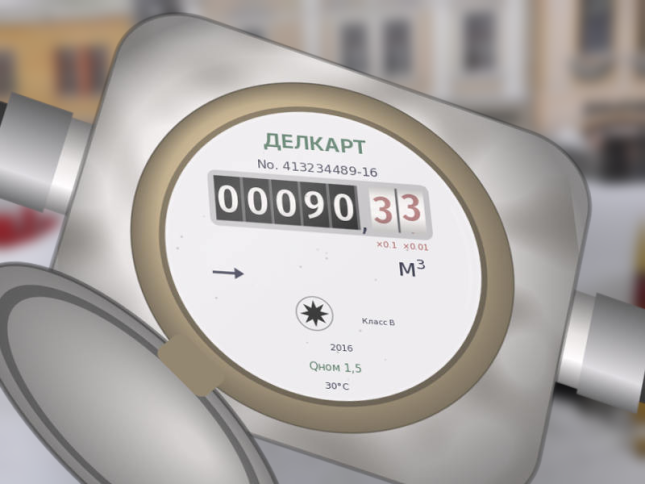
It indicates 90.33 m³
